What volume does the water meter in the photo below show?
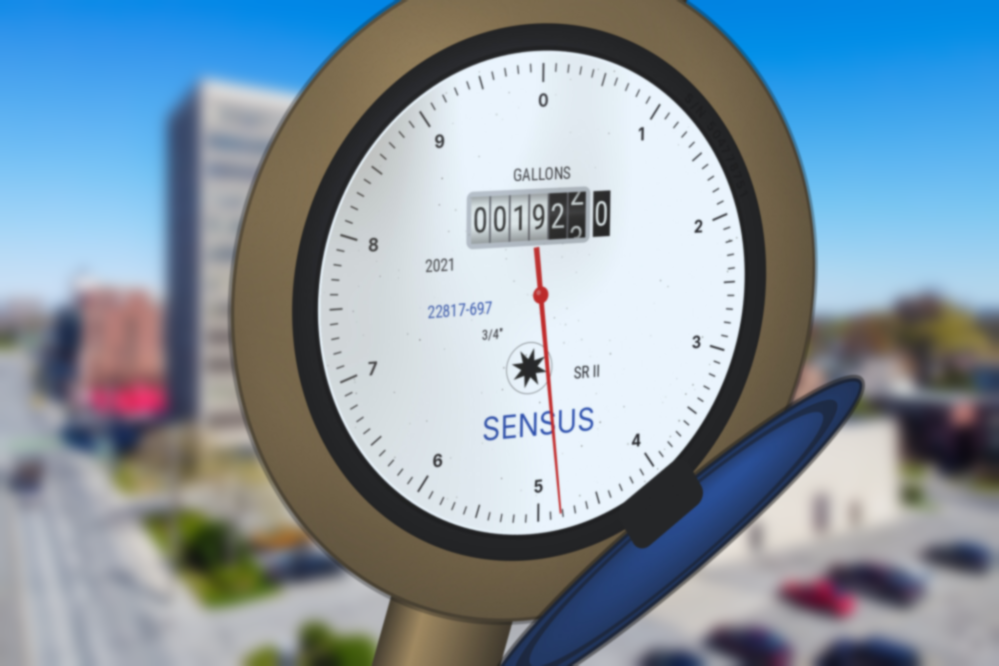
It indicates 19224.8 gal
